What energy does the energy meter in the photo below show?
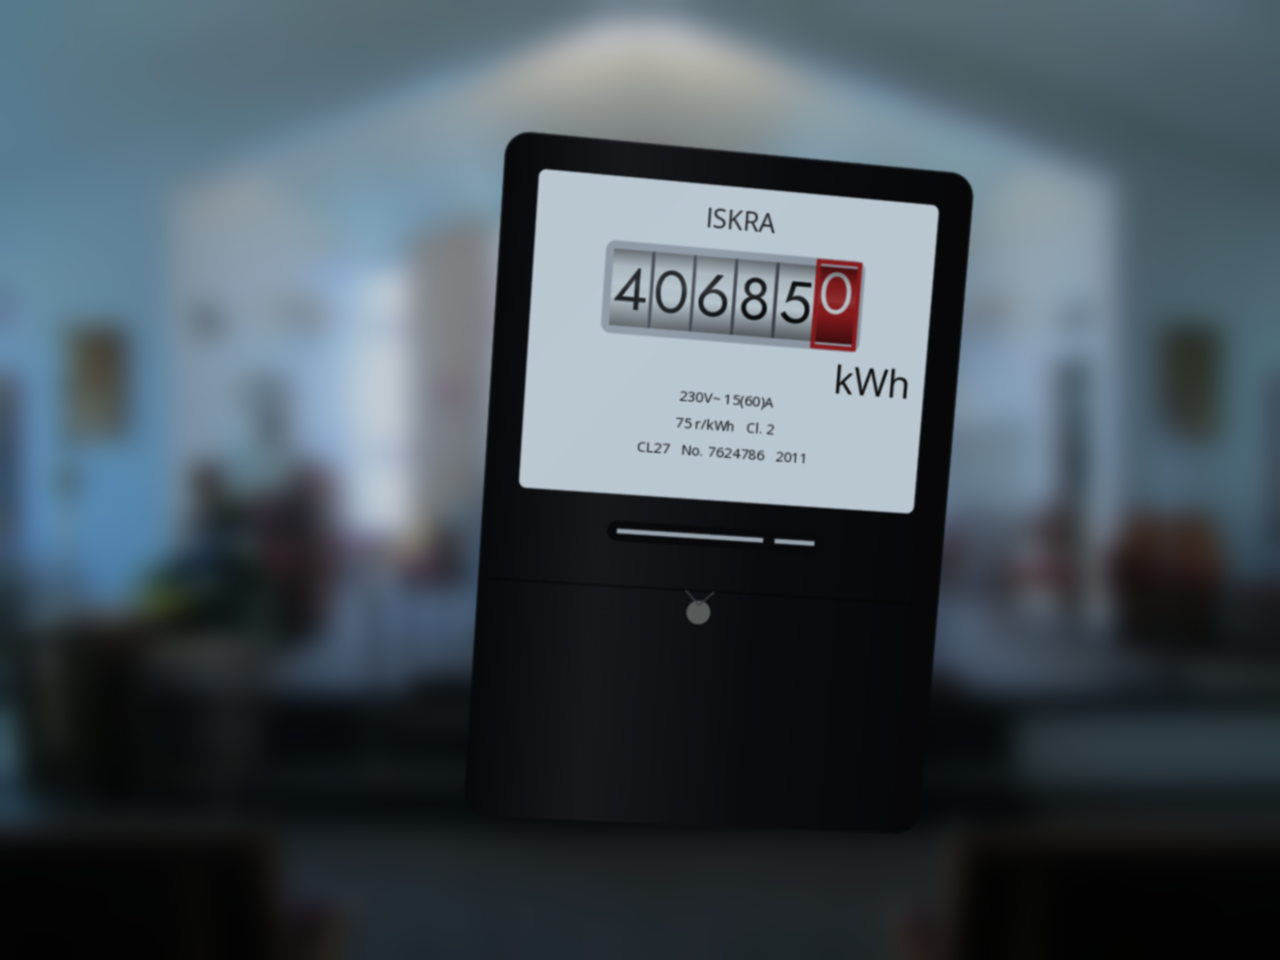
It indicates 40685.0 kWh
